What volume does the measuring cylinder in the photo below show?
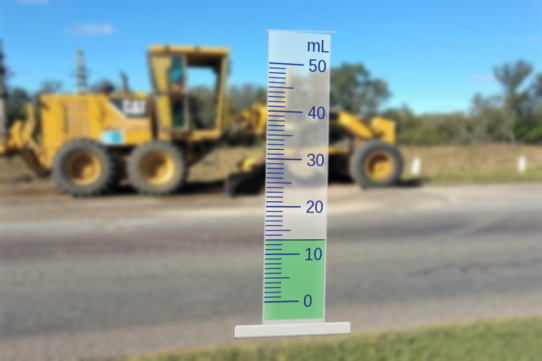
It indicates 13 mL
